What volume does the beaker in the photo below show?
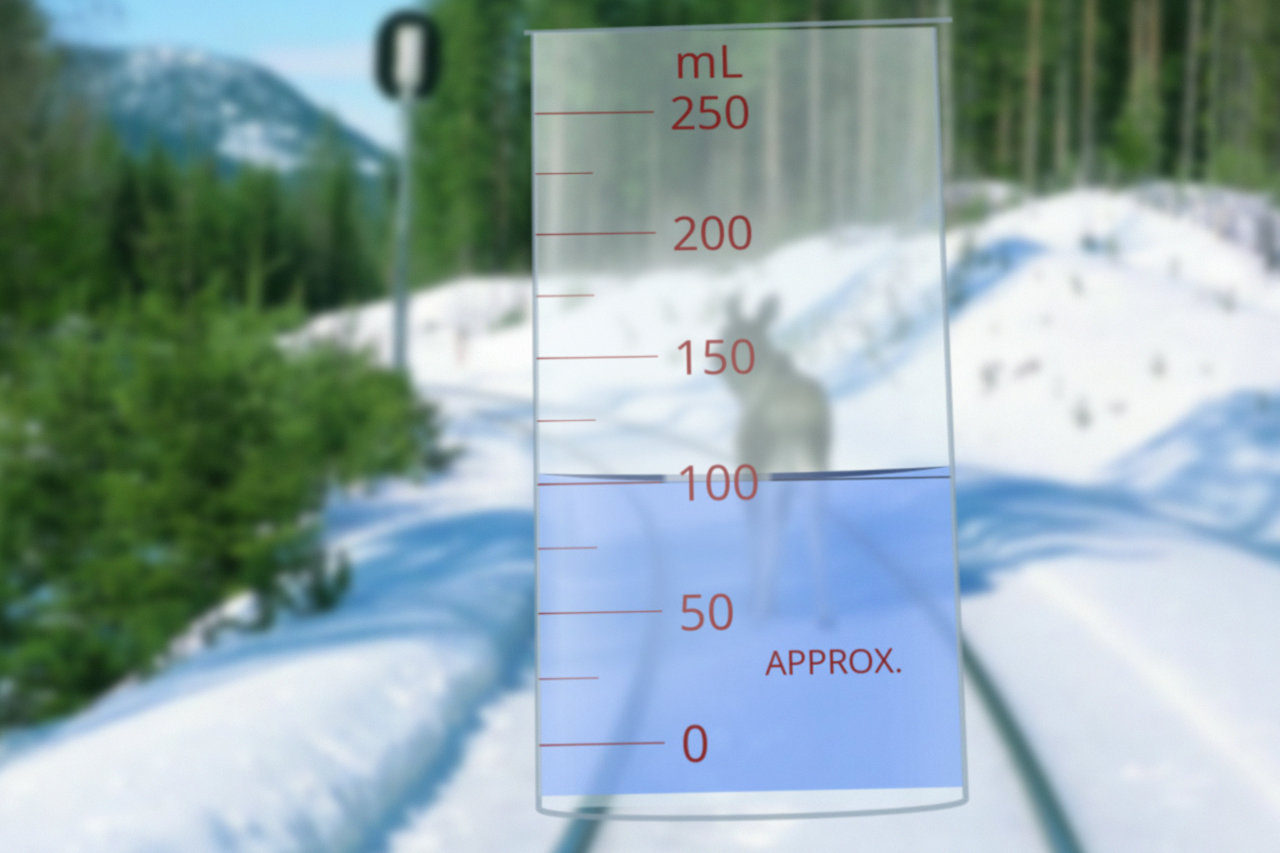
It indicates 100 mL
